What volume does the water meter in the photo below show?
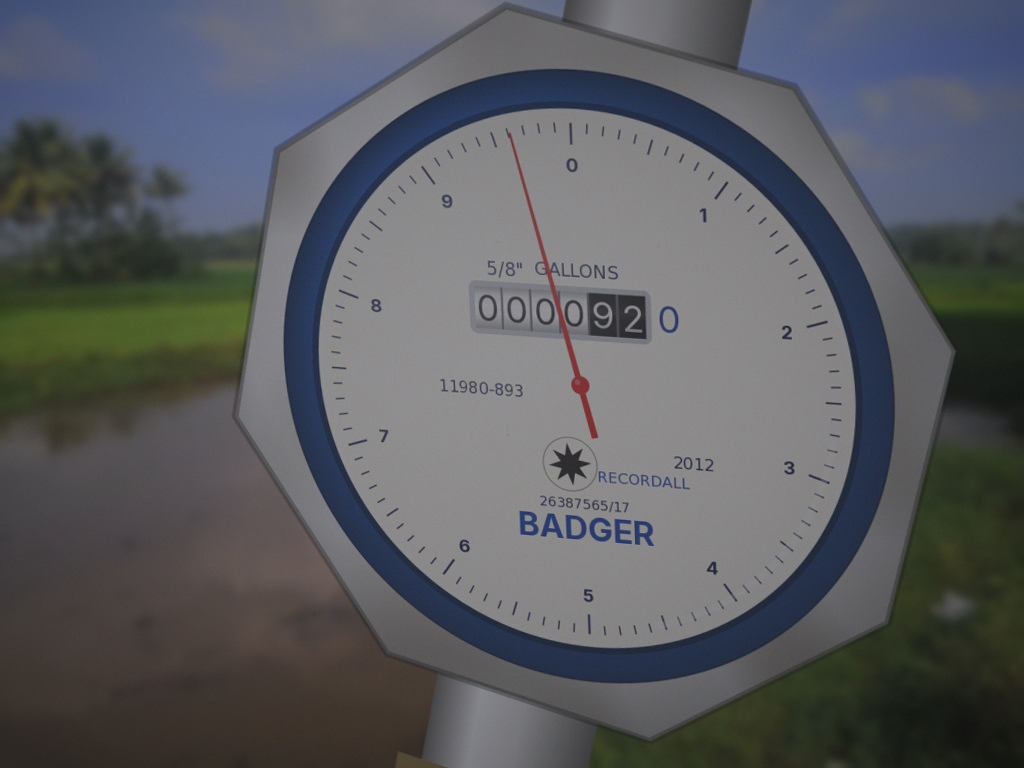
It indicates 919.6 gal
